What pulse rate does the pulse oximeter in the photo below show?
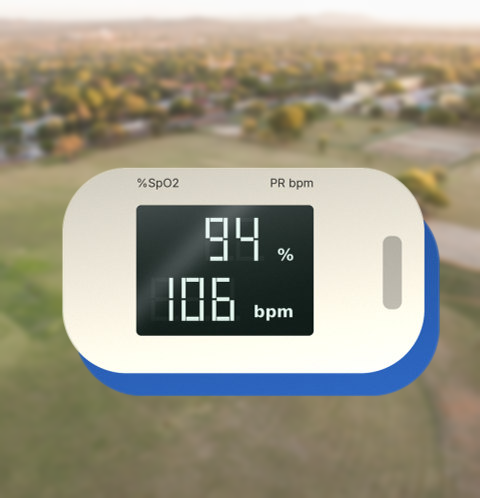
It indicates 106 bpm
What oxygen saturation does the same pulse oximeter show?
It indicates 94 %
